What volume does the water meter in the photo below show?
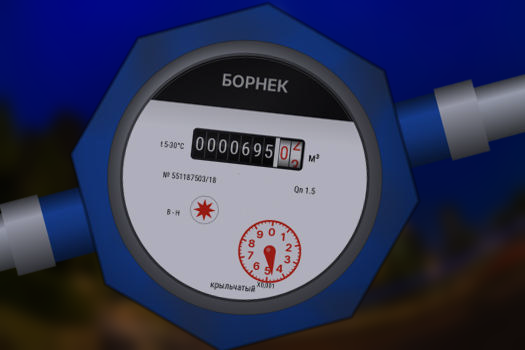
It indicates 695.024 m³
